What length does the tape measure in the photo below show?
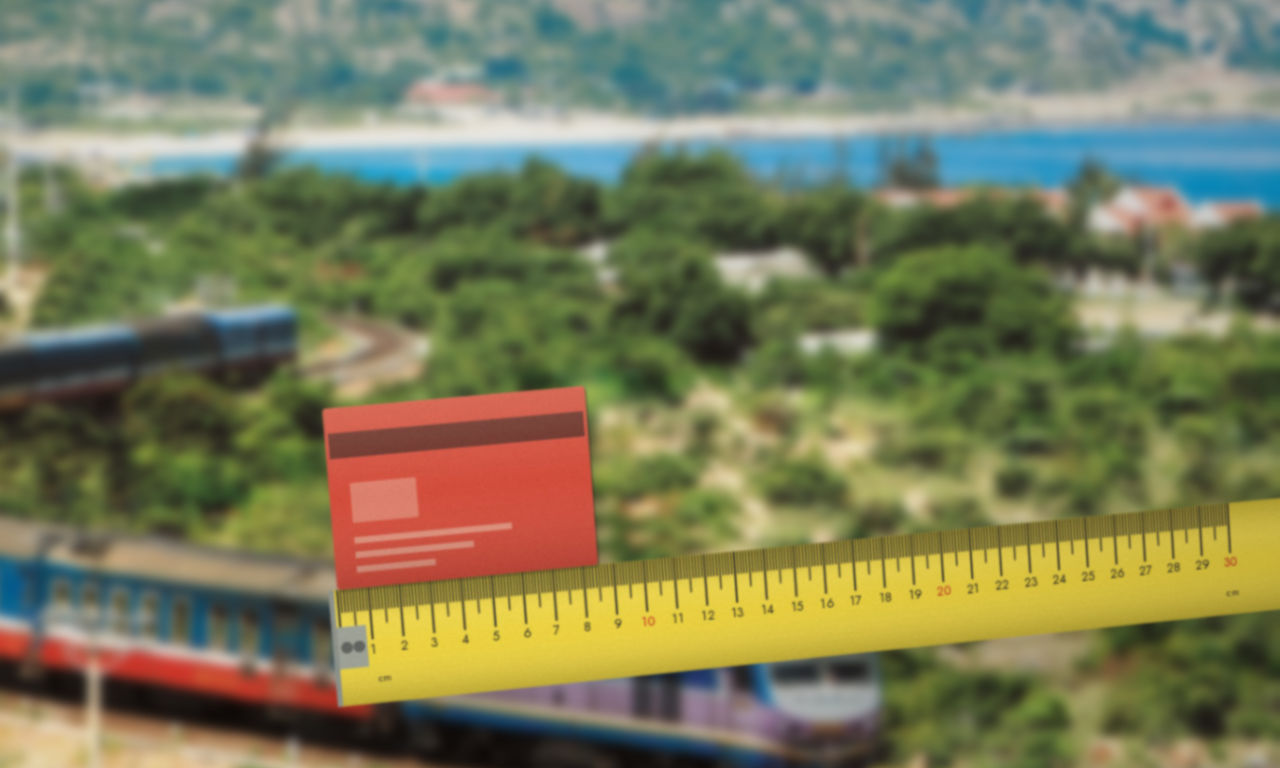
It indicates 8.5 cm
